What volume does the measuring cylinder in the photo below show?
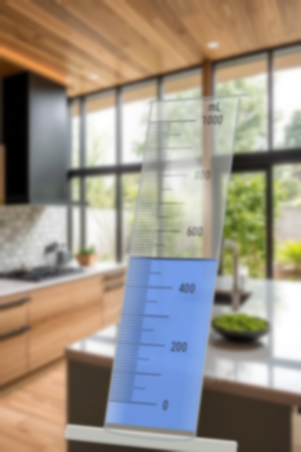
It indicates 500 mL
